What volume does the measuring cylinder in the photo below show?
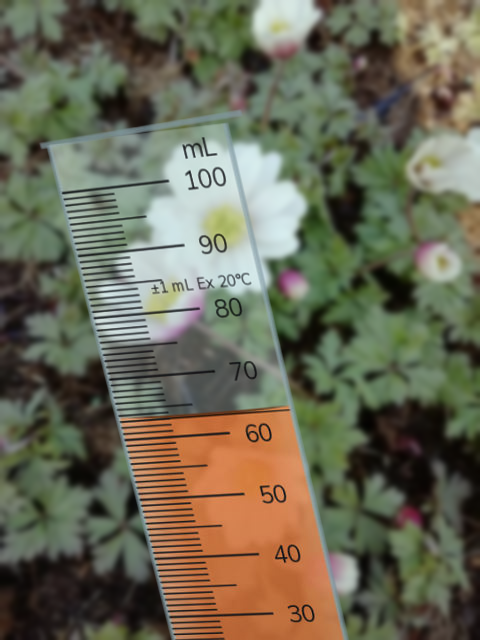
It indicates 63 mL
